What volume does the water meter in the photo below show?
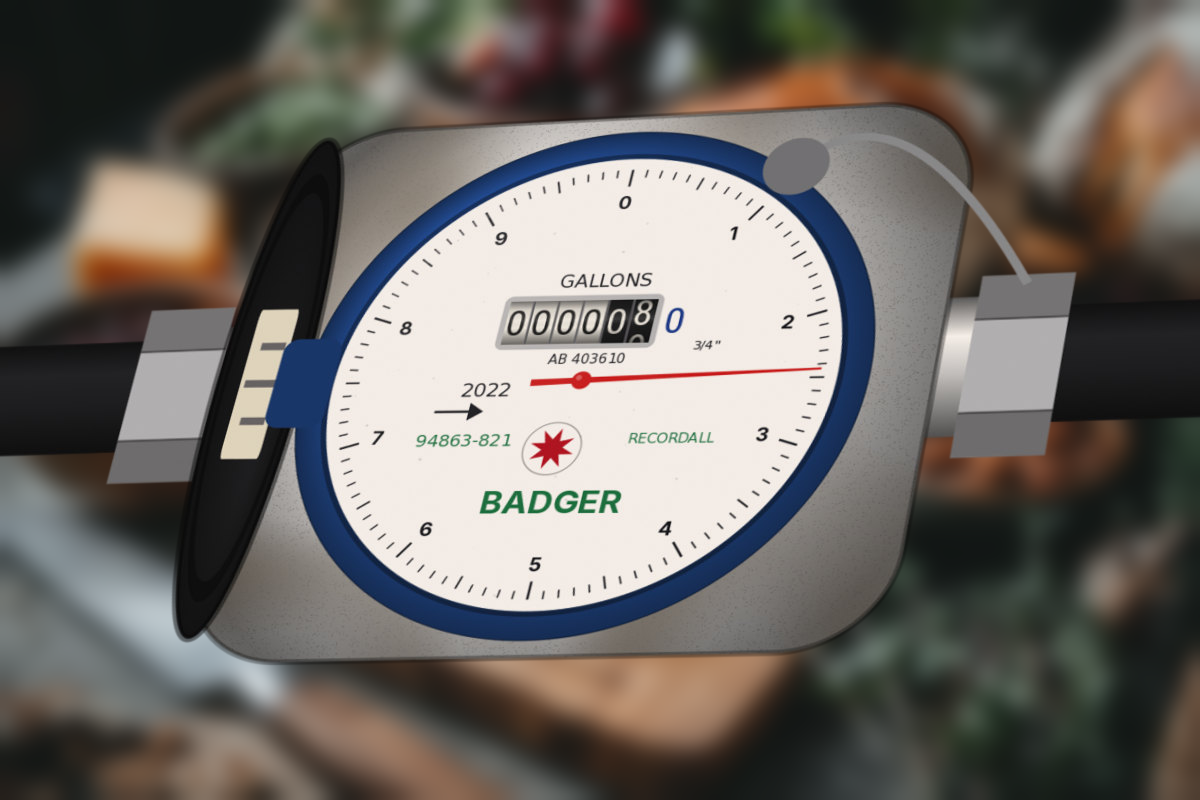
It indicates 82.4 gal
